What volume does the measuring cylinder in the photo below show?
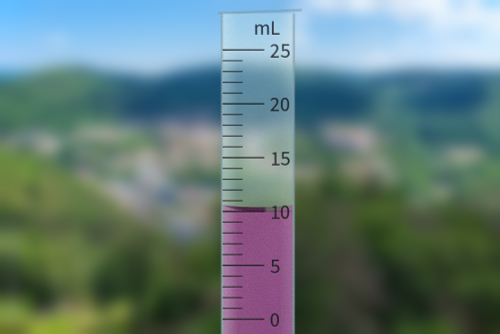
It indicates 10 mL
